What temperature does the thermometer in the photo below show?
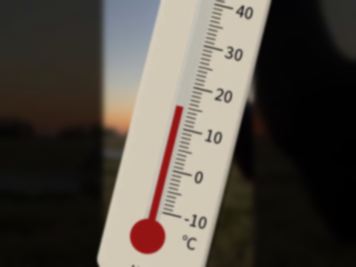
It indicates 15 °C
